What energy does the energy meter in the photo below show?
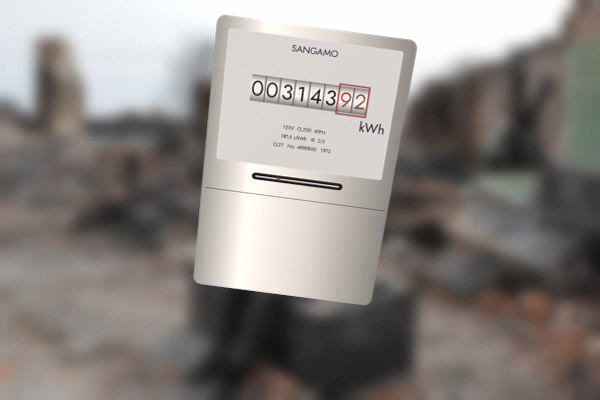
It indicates 3143.92 kWh
